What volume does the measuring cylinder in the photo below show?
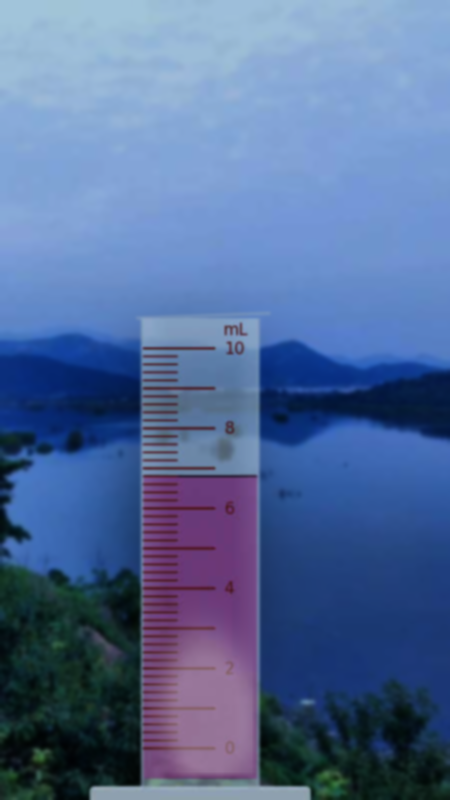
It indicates 6.8 mL
